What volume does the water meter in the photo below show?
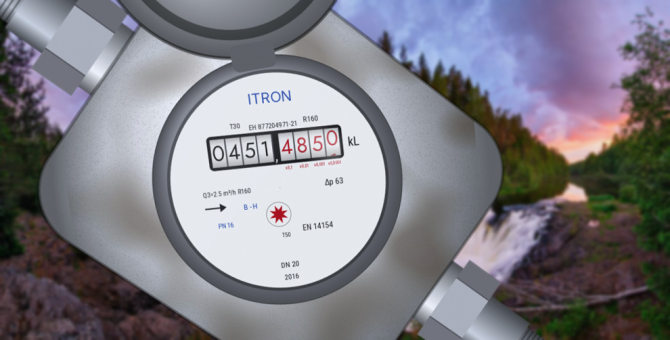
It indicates 451.4850 kL
